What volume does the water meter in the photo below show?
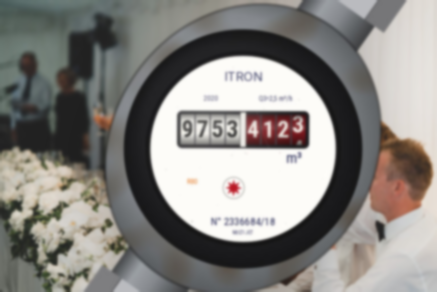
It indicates 9753.4123 m³
